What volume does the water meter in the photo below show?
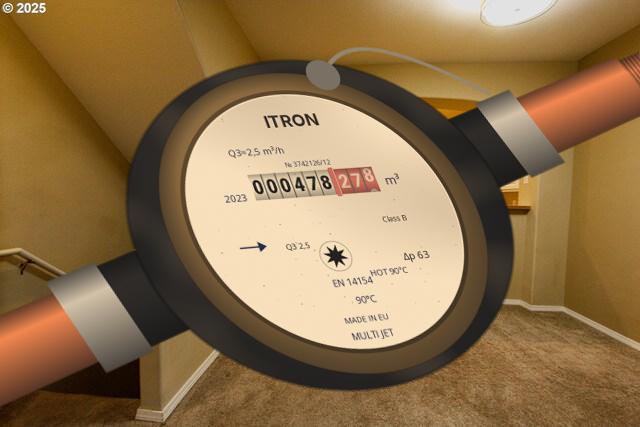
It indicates 478.278 m³
